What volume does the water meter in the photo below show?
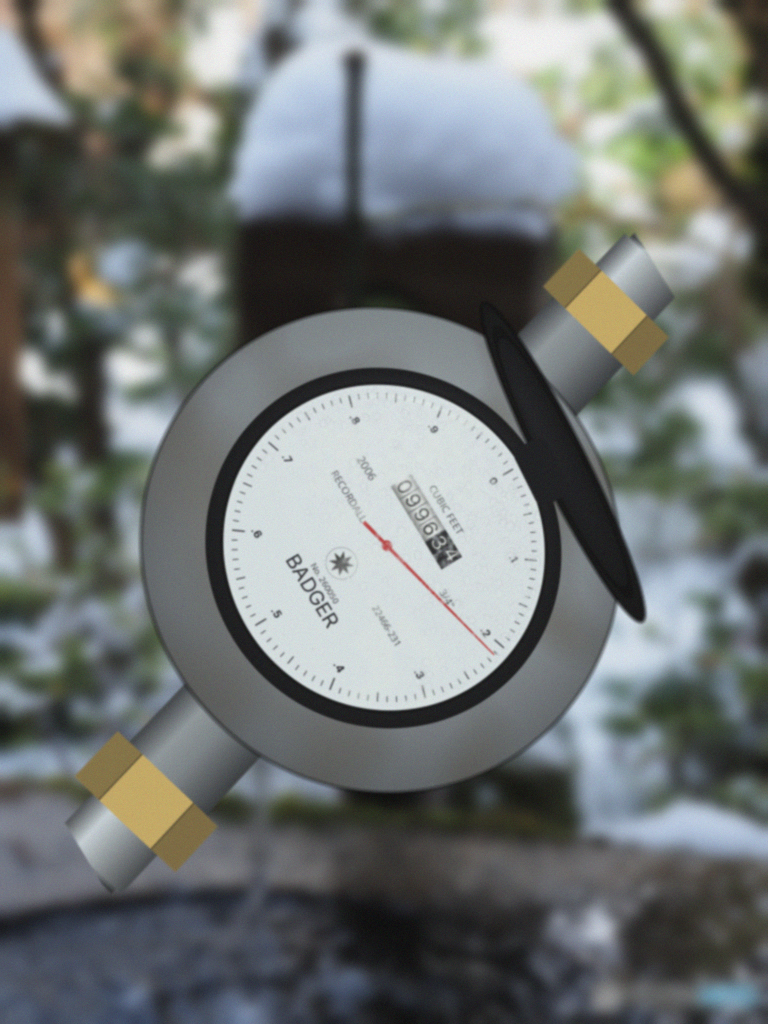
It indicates 99634.21 ft³
